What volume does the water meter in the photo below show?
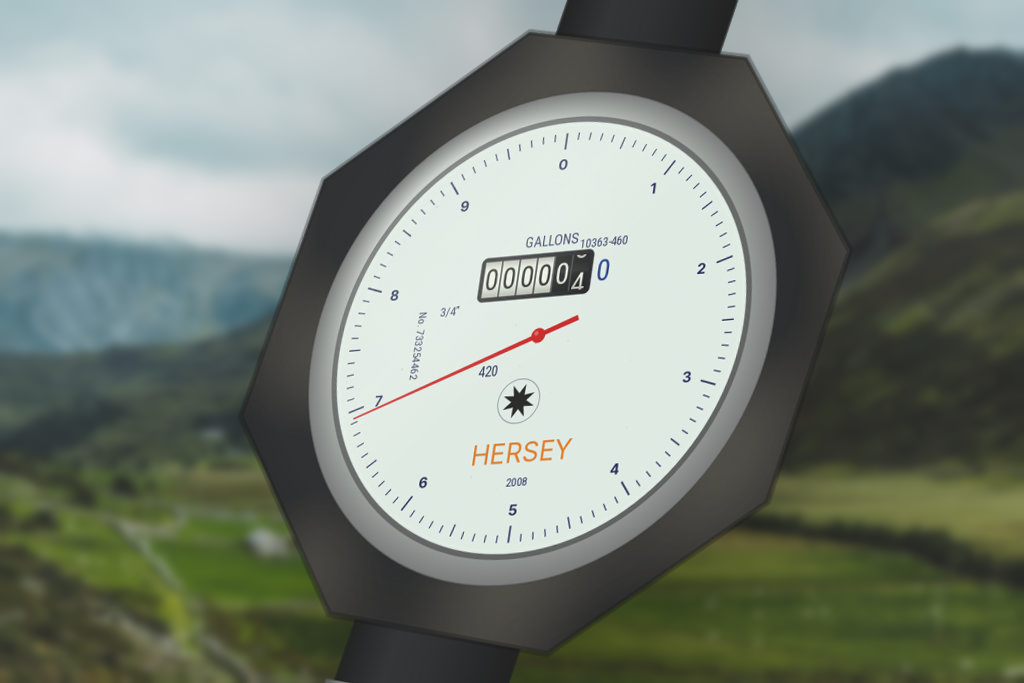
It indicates 36.9 gal
